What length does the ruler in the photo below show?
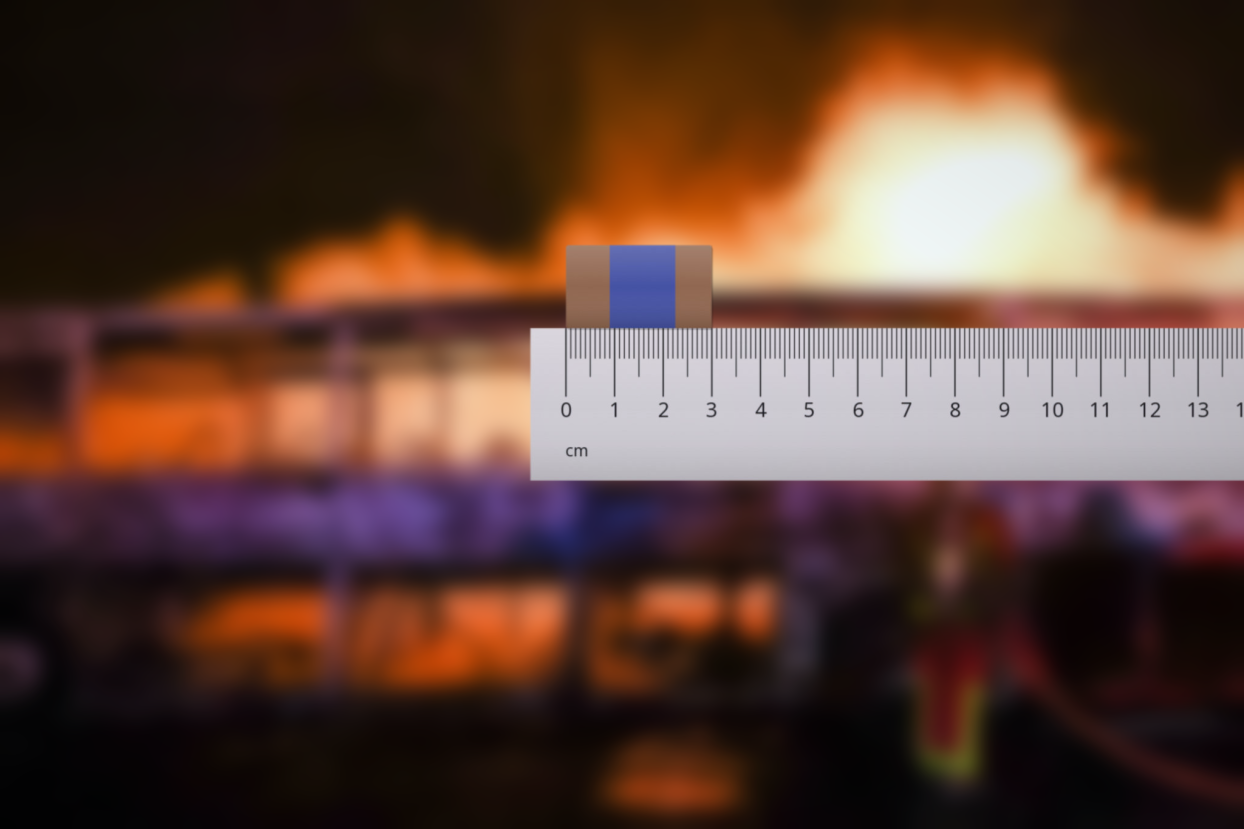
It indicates 3 cm
